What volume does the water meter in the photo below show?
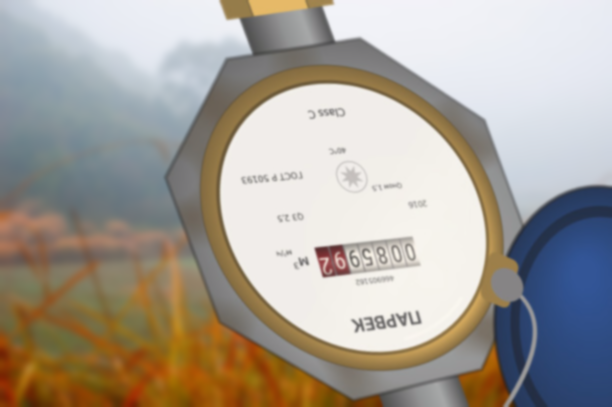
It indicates 859.92 m³
